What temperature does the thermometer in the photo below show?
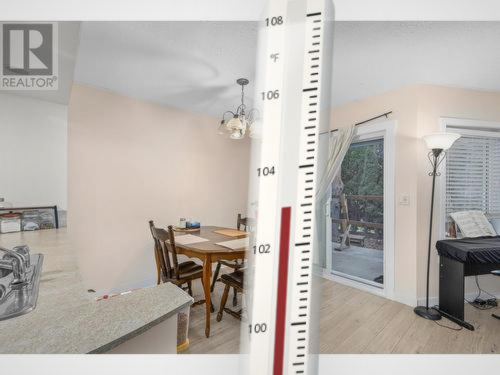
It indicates 103 °F
